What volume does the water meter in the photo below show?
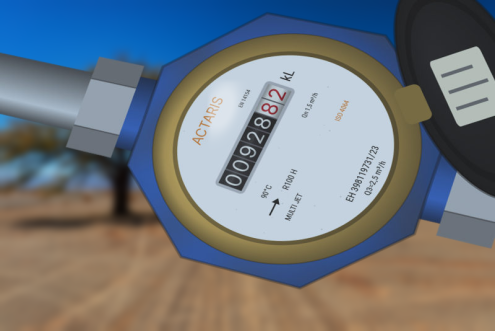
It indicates 928.82 kL
